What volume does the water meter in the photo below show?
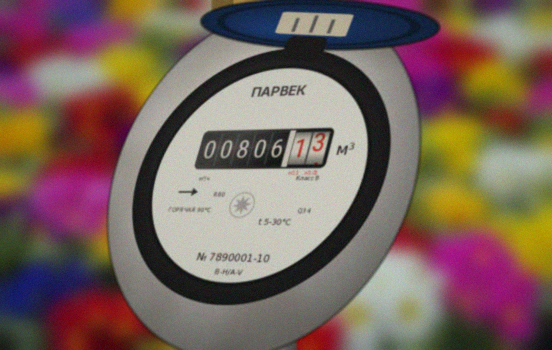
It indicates 806.13 m³
